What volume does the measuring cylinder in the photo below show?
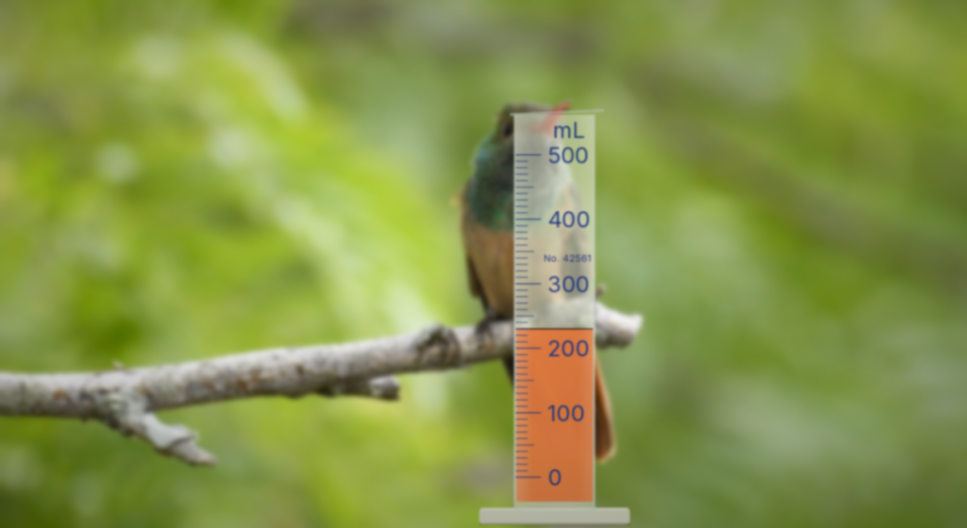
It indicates 230 mL
